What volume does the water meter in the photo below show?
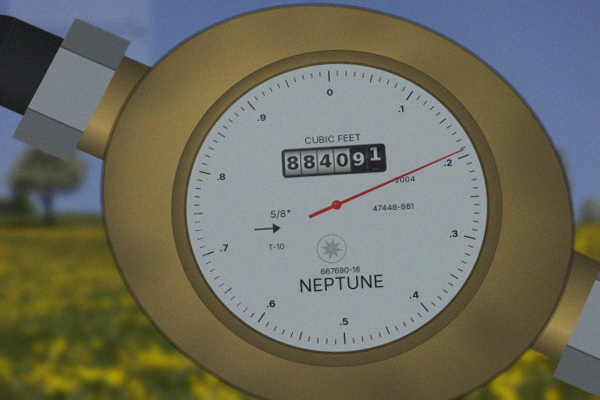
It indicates 884091.19 ft³
